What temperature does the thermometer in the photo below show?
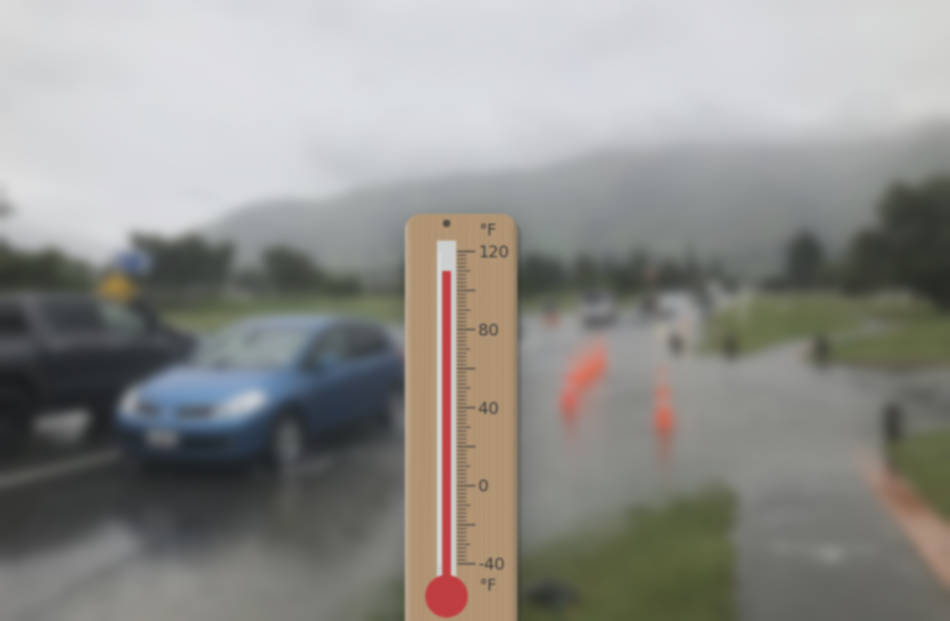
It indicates 110 °F
